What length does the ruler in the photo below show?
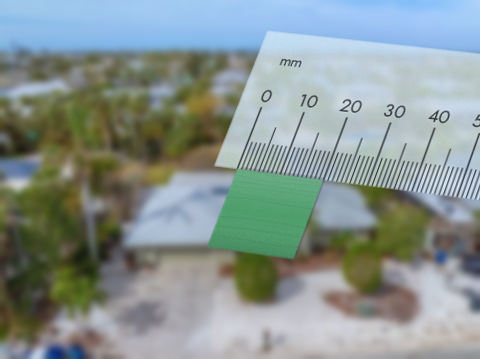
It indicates 20 mm
